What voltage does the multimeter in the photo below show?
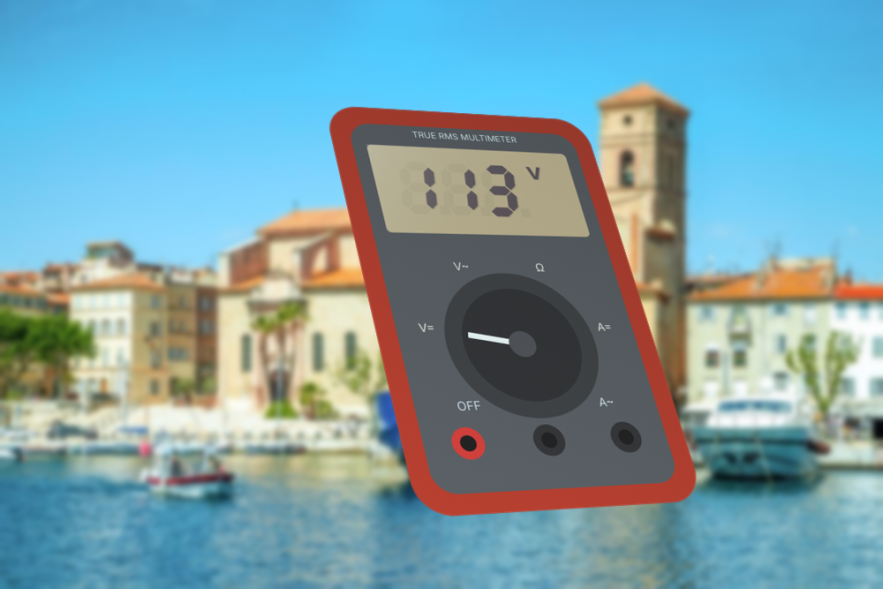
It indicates 113 V
